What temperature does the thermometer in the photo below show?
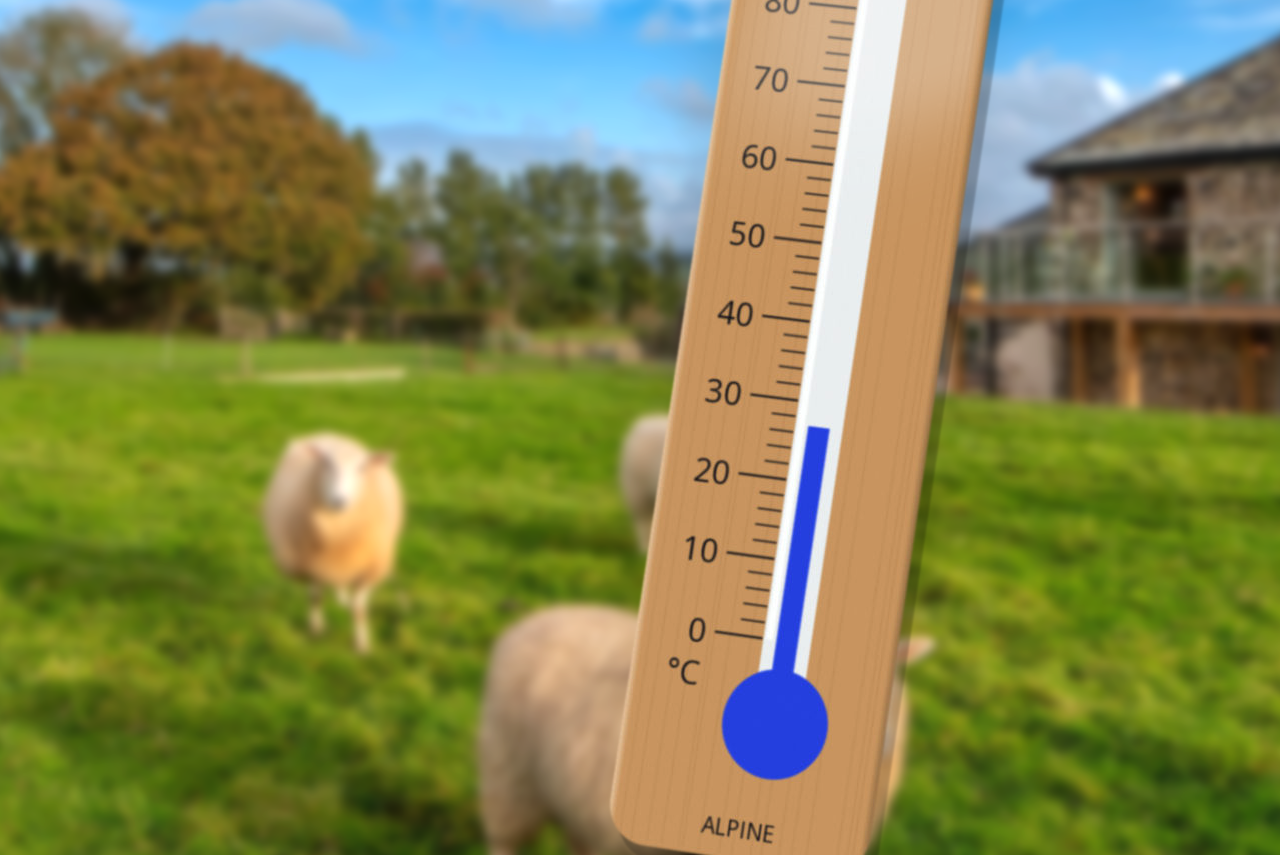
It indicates 27 °C
